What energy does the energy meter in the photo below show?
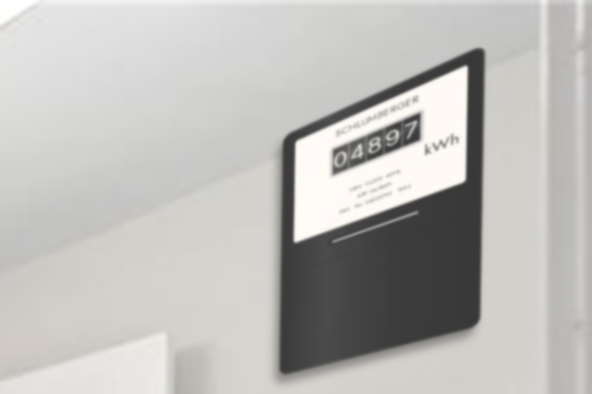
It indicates 4897 kWh
